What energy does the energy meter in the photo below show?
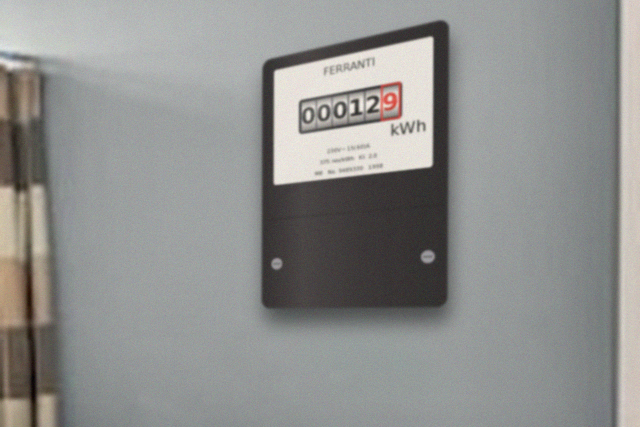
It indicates 12.9 kWh
